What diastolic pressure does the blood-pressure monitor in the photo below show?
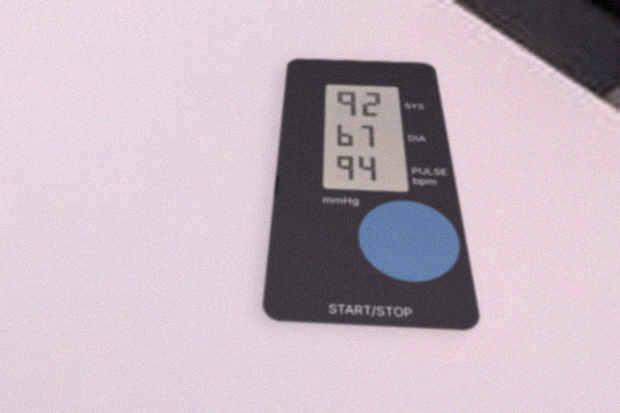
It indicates 67 mmHg
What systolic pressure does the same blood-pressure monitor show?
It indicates 92 mmHg
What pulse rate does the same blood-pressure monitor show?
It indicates 94 bpm
